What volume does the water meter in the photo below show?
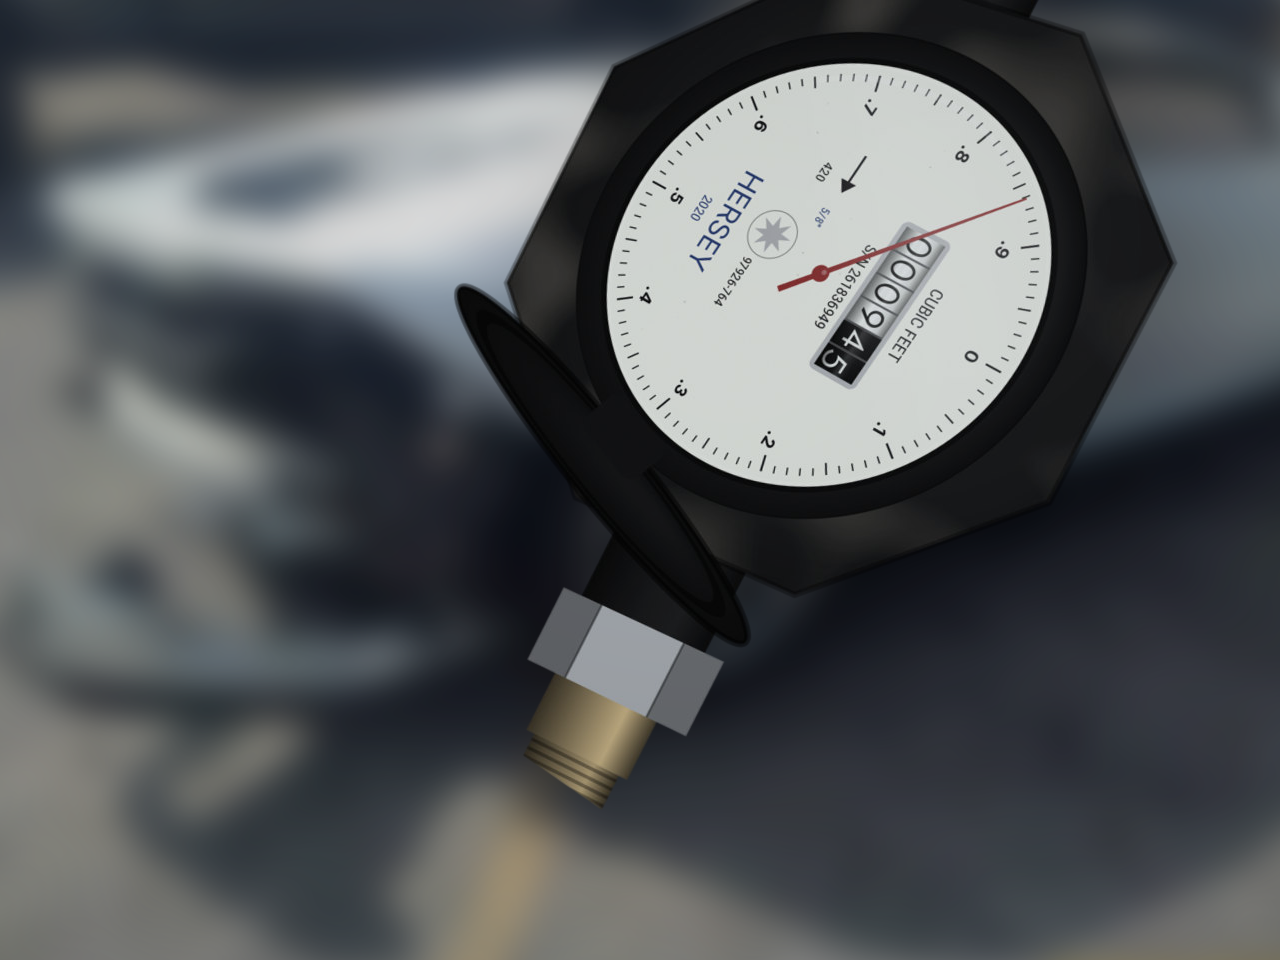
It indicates 944.86 ft³
